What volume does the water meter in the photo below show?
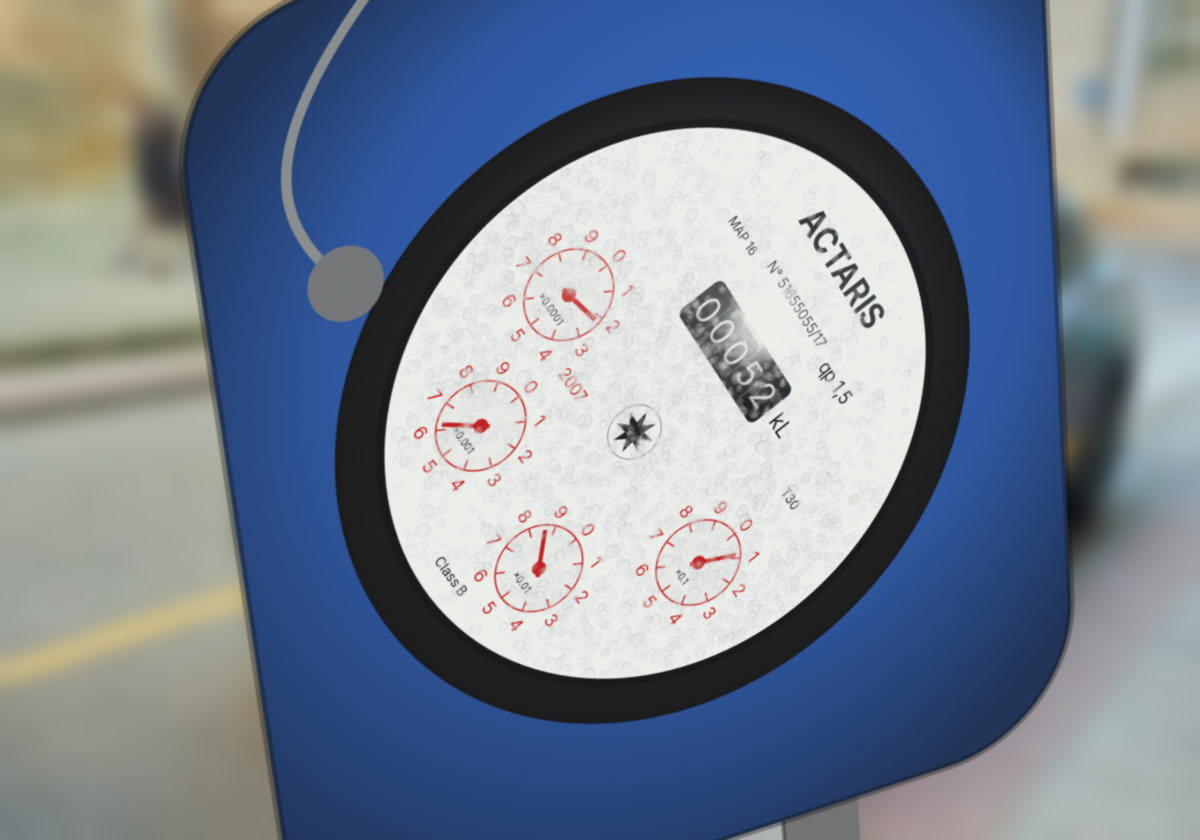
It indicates 52.0862 kL
